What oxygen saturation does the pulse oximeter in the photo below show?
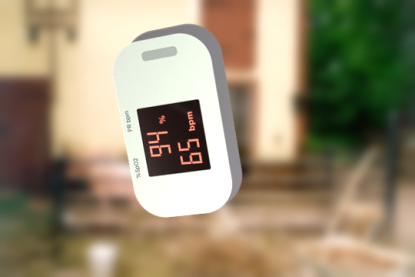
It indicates 94 %
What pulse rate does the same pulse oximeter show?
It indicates 65 bpm
